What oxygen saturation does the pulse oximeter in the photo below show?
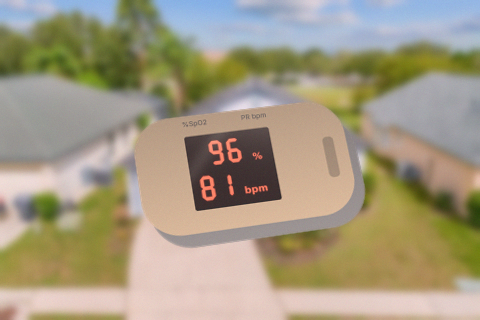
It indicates 96 %
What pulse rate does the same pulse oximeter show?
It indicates 81 bpm
